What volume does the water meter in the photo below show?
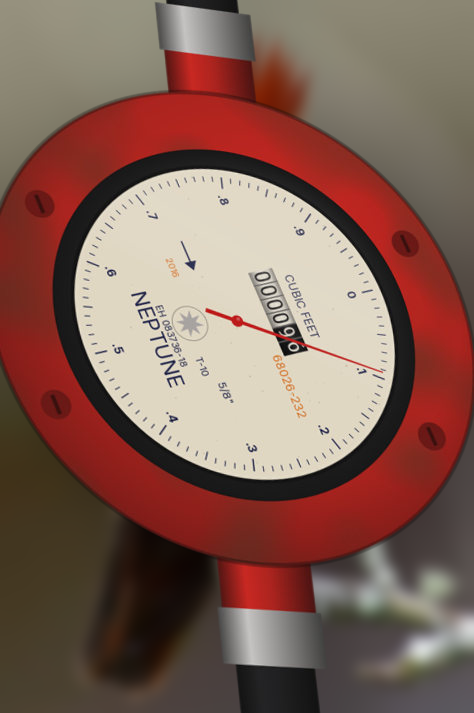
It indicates 96.09 ft³
